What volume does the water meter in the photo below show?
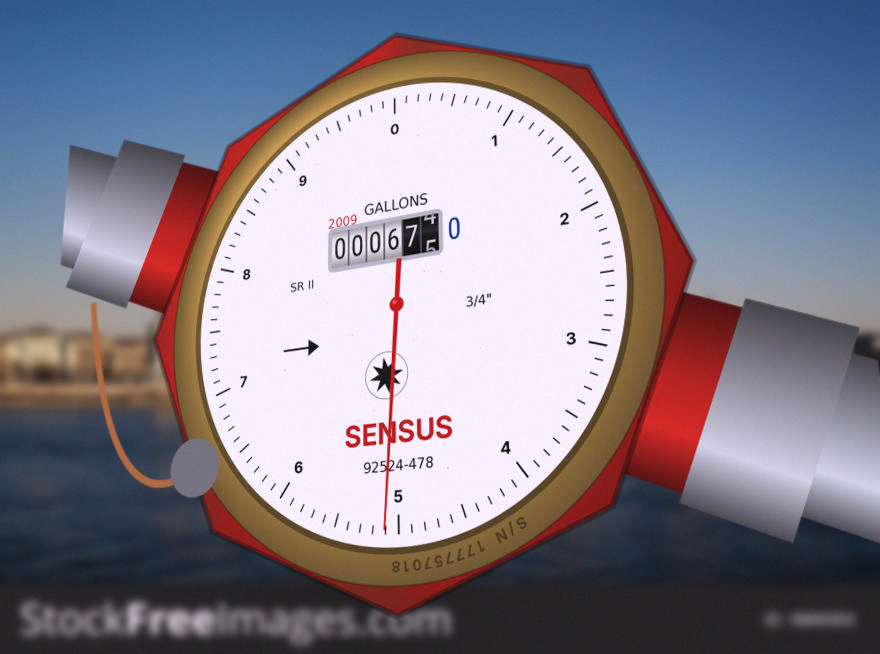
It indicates 6745.1 gal
